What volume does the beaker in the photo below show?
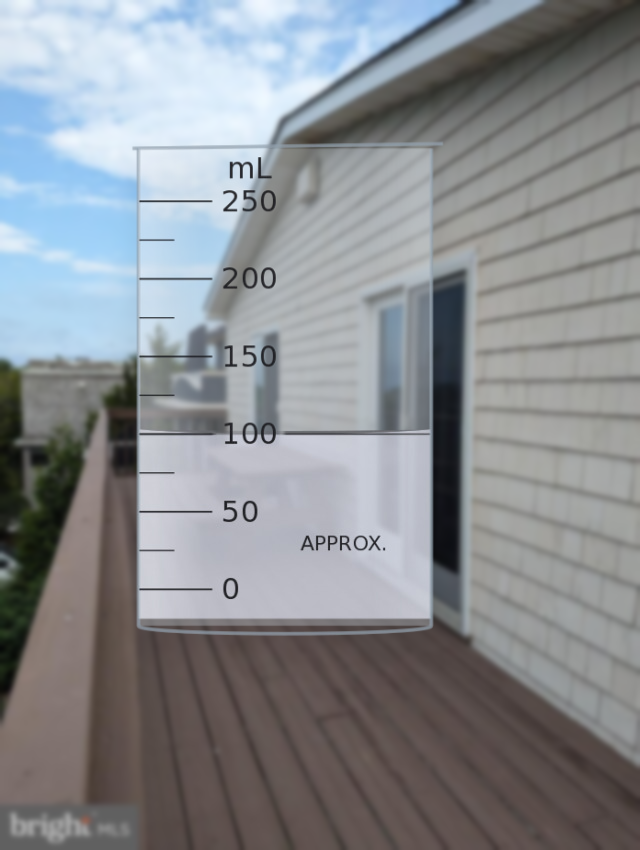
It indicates 100 mL
